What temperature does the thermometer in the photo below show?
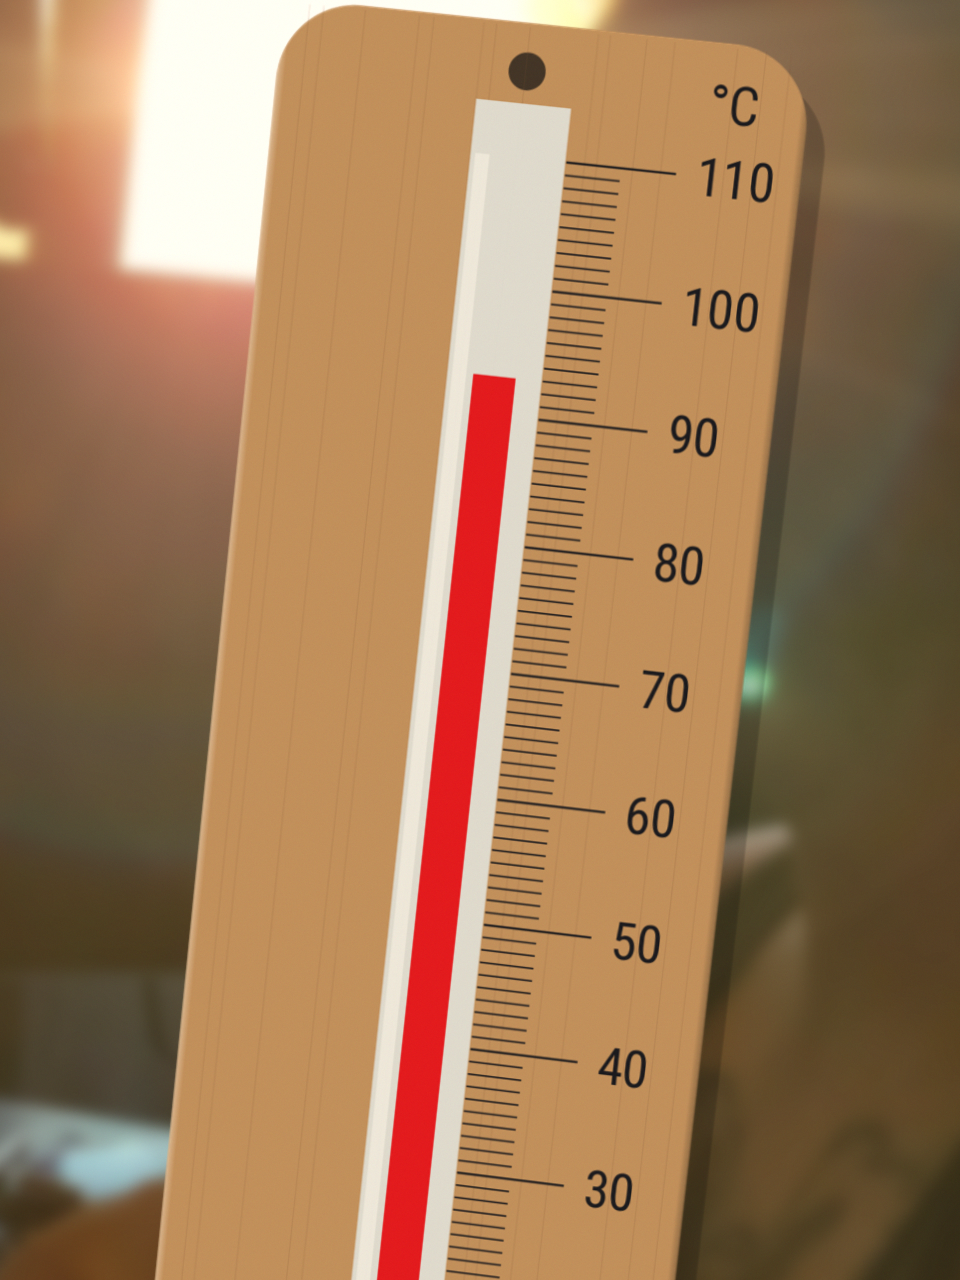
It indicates 93 °C
